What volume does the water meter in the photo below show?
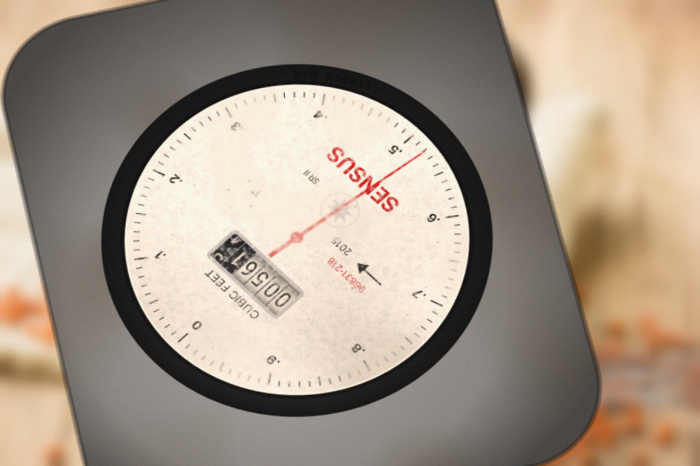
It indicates 5613.52 ft³
